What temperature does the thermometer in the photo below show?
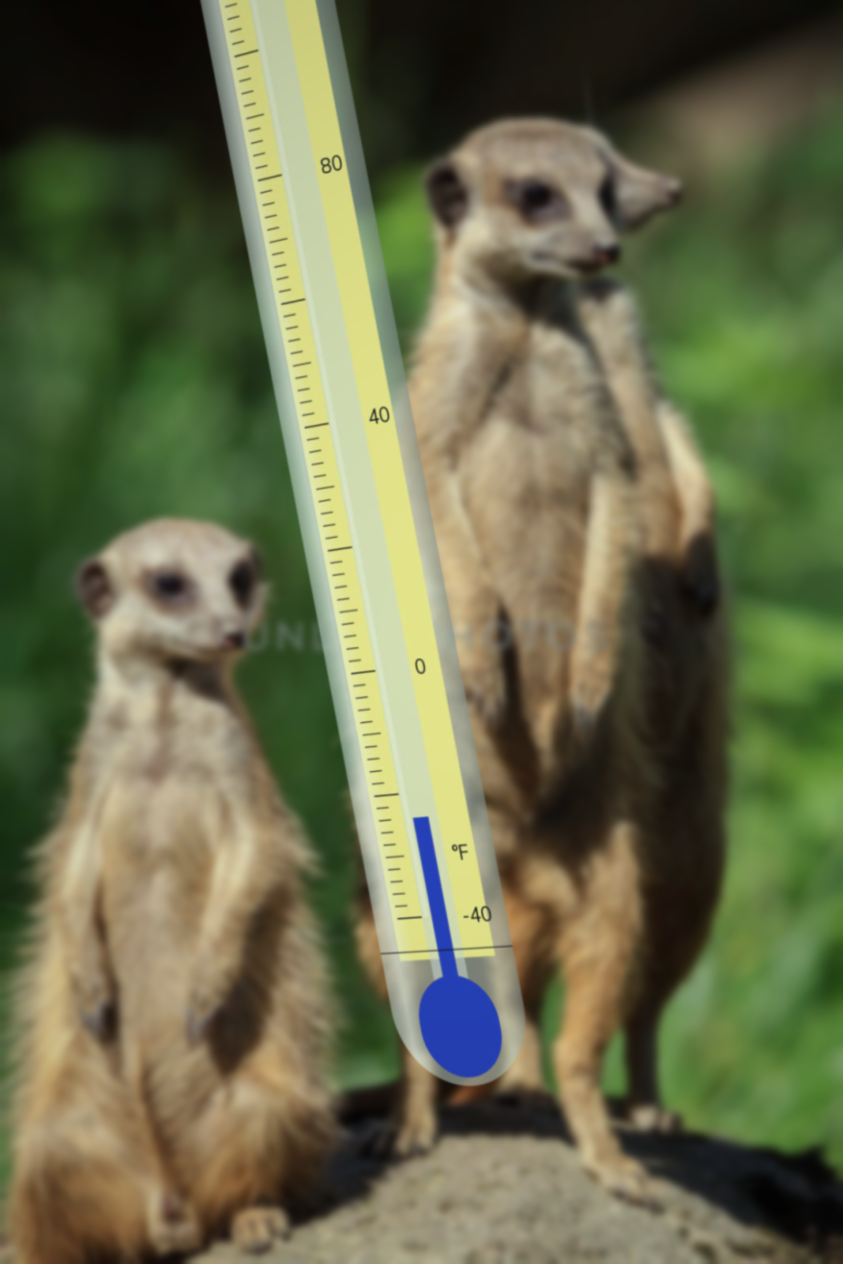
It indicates -24 °F
